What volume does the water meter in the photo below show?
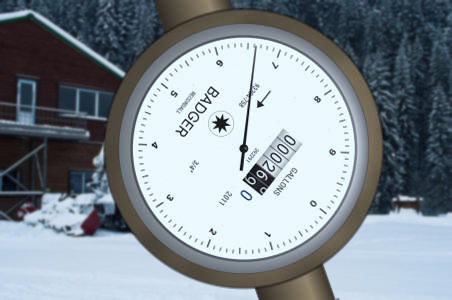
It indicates 2686.6 gal
